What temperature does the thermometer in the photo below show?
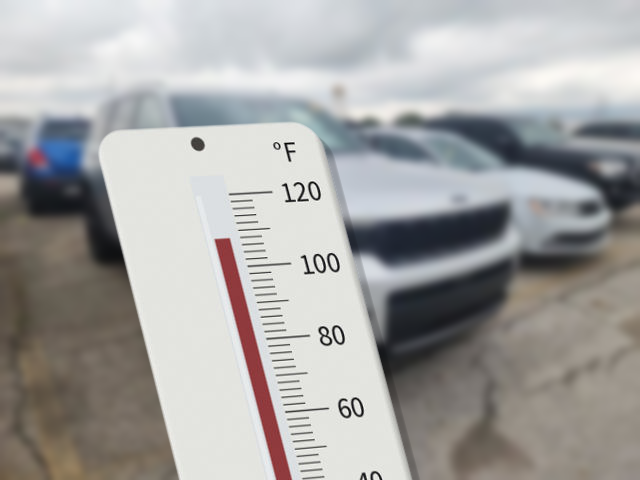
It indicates 108 °F
